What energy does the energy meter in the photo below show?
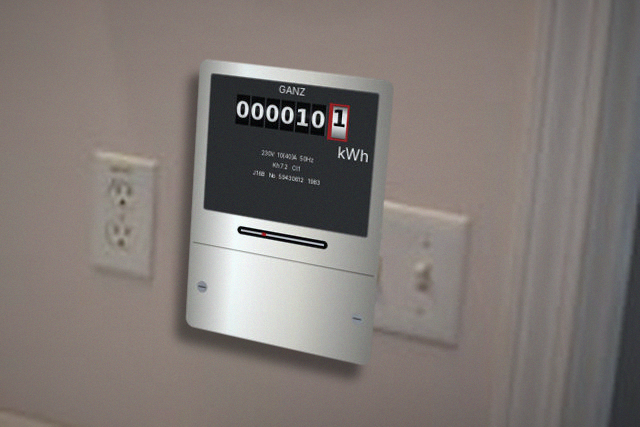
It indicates 10.1 kWh
